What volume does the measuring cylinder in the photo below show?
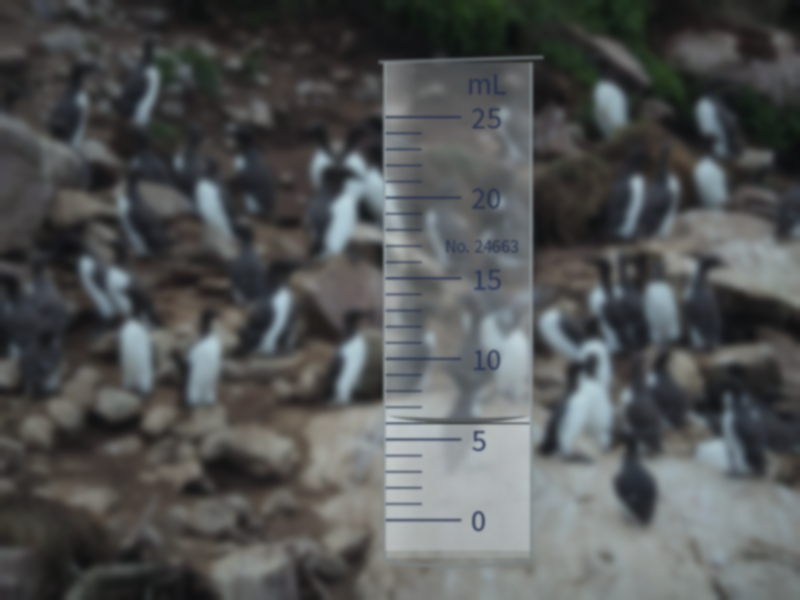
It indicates 6 mL
